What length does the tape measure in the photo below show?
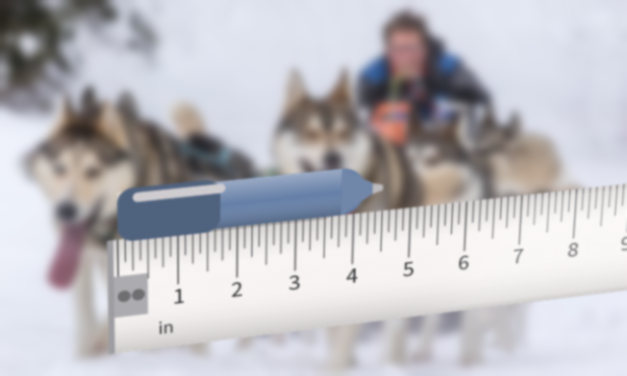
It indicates 4.5 in
